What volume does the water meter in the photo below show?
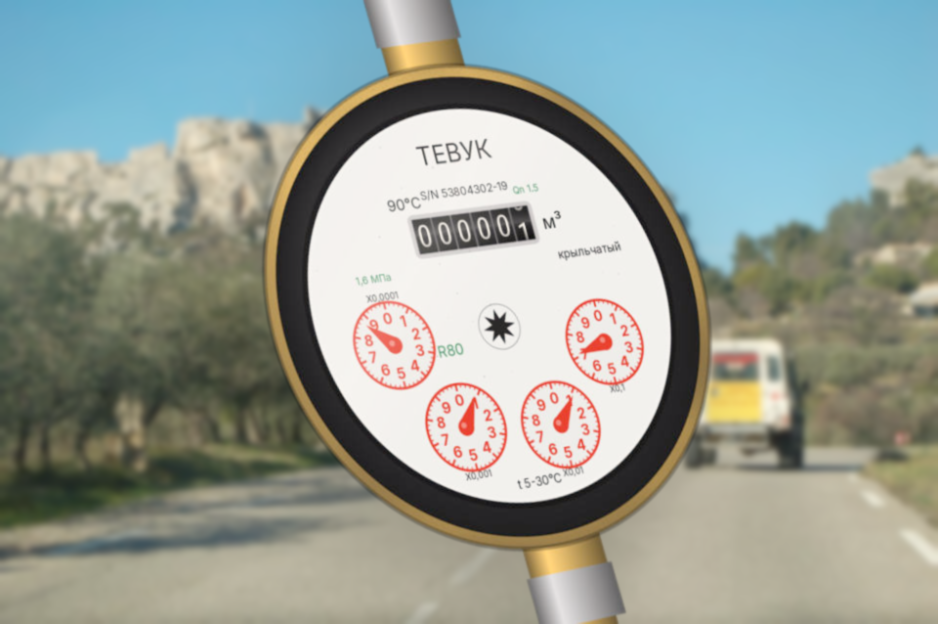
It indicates 0.7108 m³
